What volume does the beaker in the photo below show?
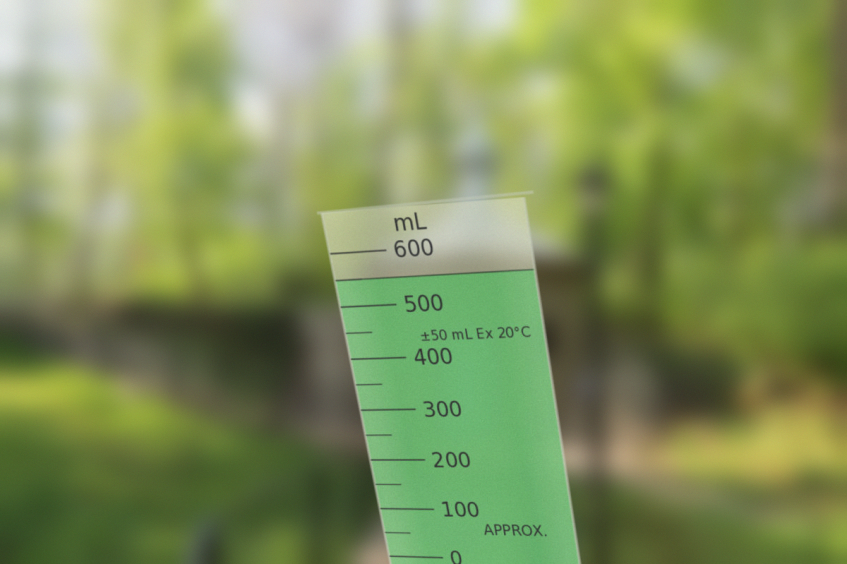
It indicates 550 mL
